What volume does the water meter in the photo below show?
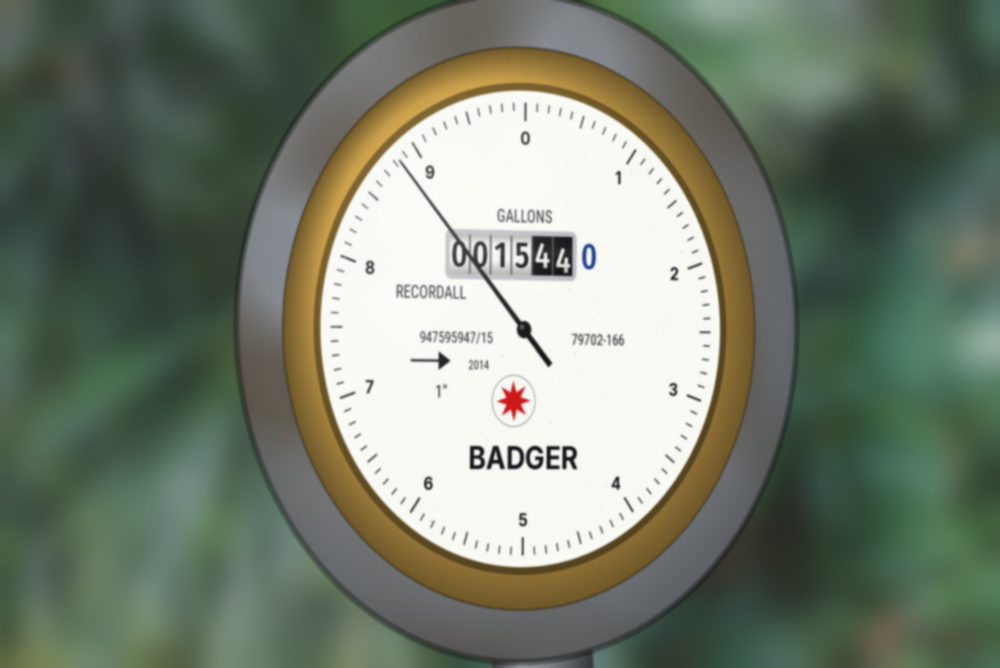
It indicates 15438.8 gal
